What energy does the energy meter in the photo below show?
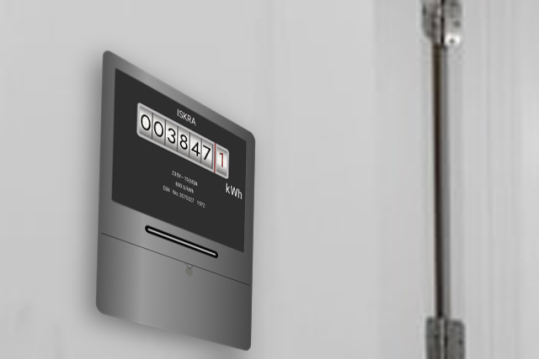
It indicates 3847.1 kWh
